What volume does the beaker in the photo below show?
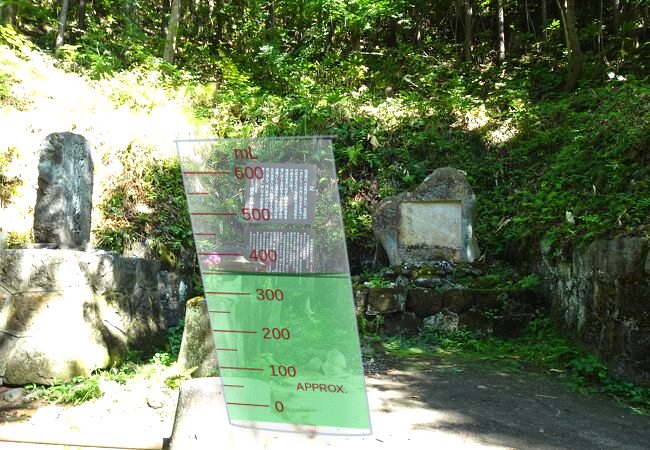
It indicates 350 mL
